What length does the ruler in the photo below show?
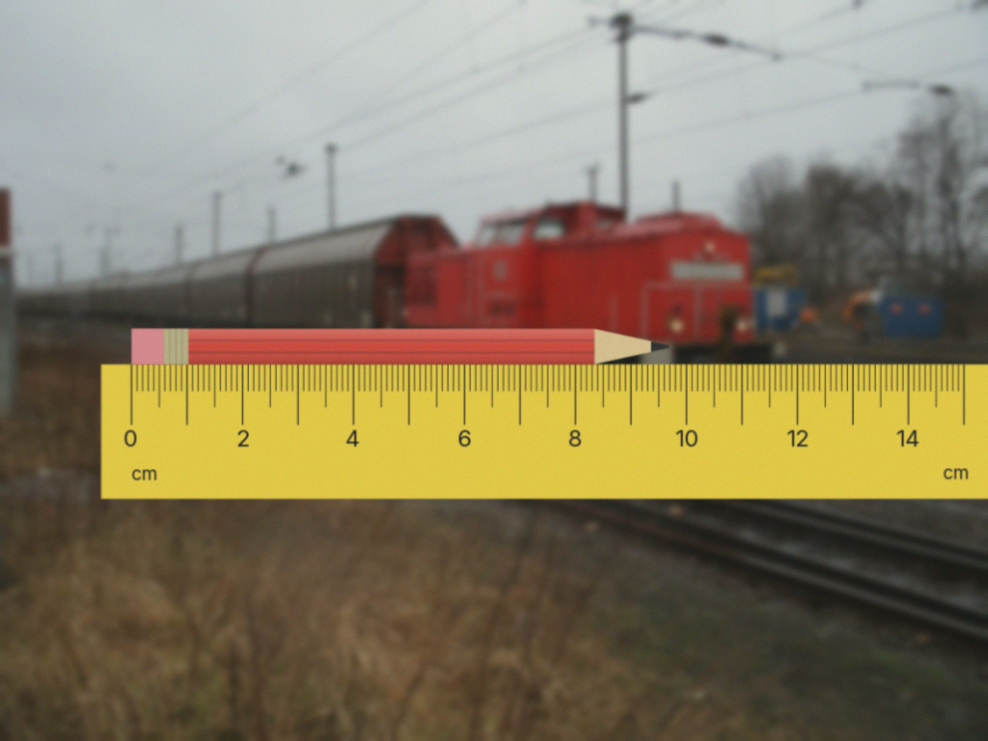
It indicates 9.7 cm
